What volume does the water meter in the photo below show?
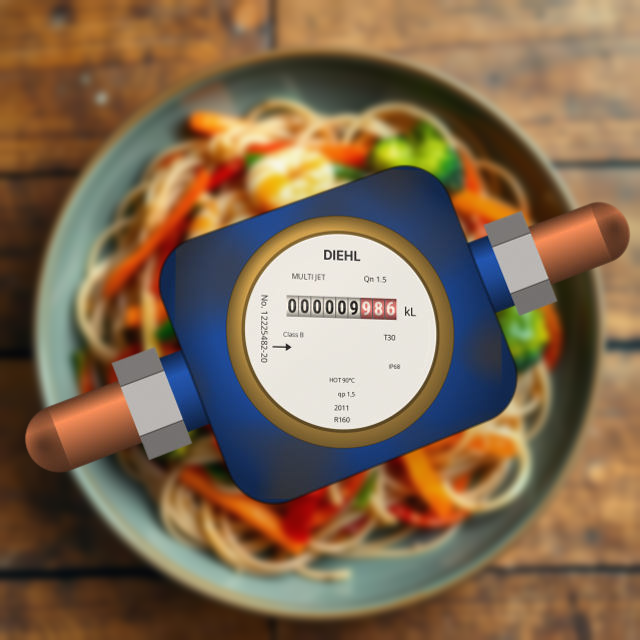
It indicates 9.986 kL
